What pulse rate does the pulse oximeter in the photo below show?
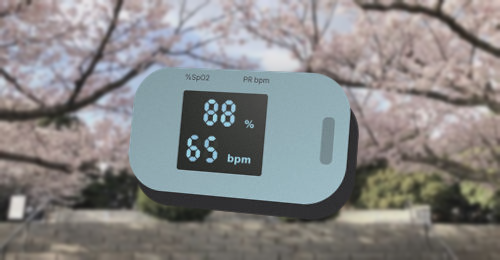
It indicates 65 bpm
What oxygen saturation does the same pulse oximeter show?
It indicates 88 %
